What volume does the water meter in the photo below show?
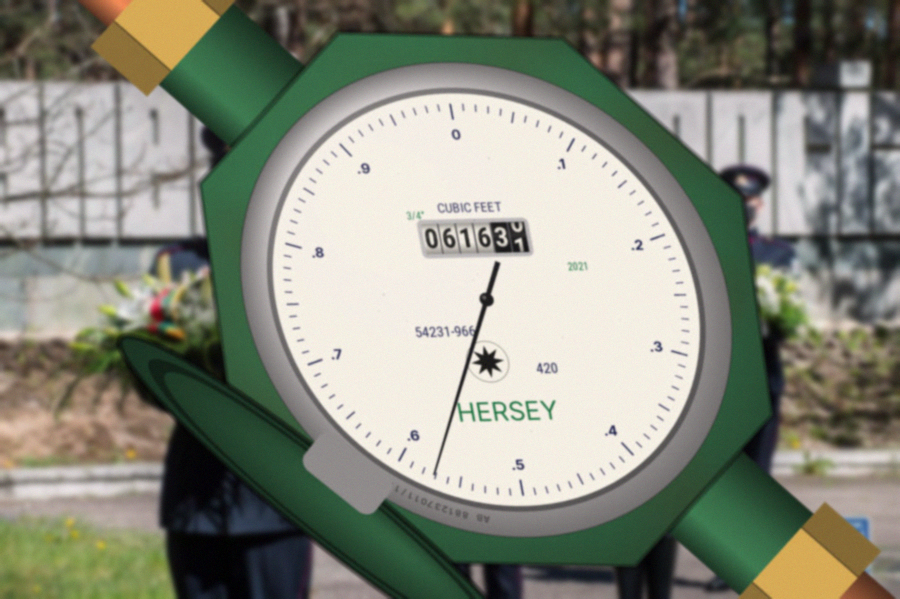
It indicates 61630.57 ft³
